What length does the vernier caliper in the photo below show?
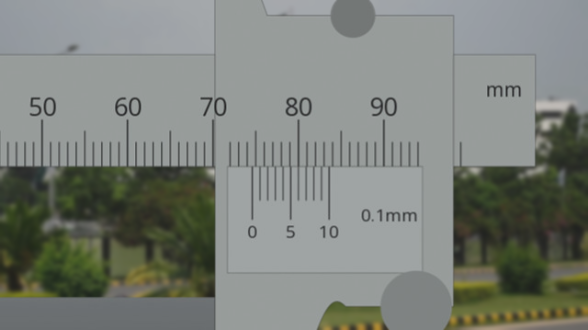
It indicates 74.6 mm
